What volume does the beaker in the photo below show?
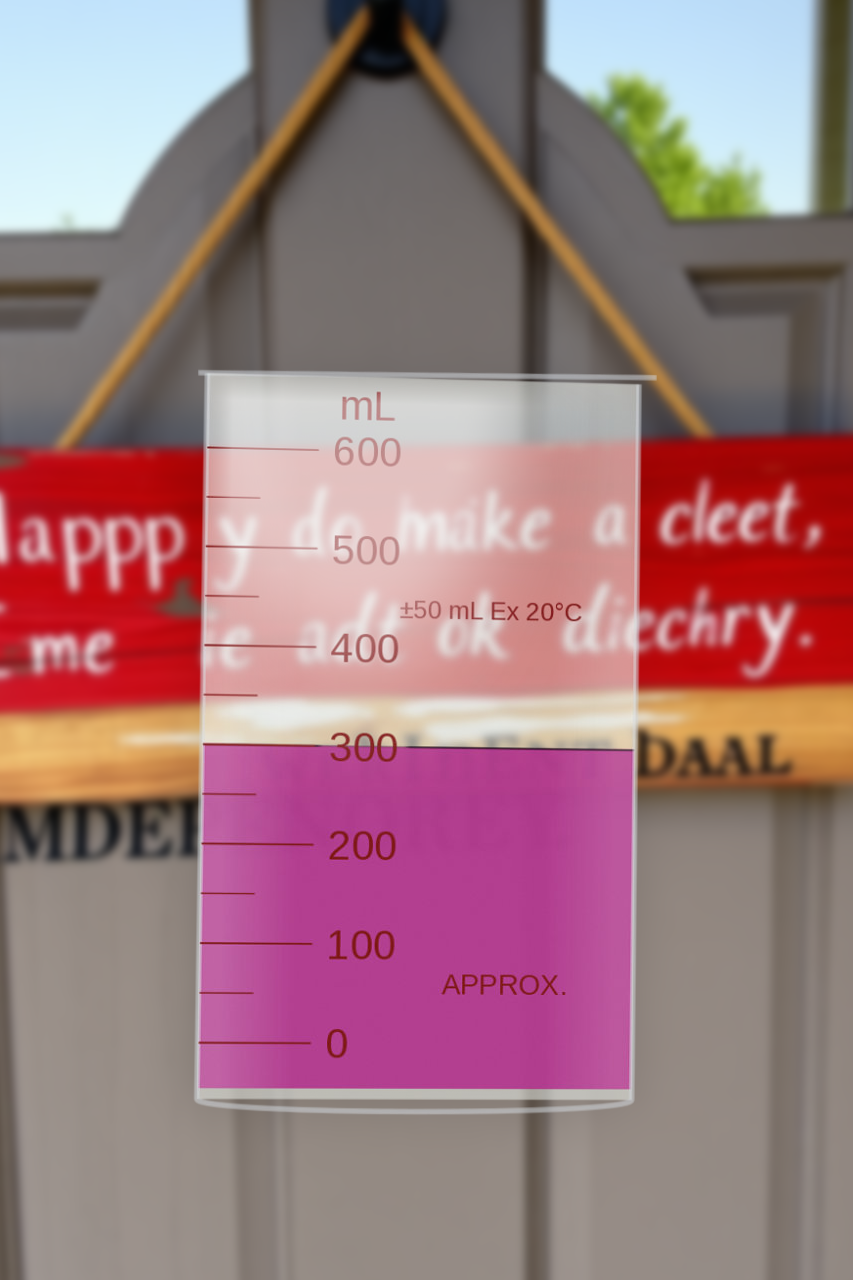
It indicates 300 mL
